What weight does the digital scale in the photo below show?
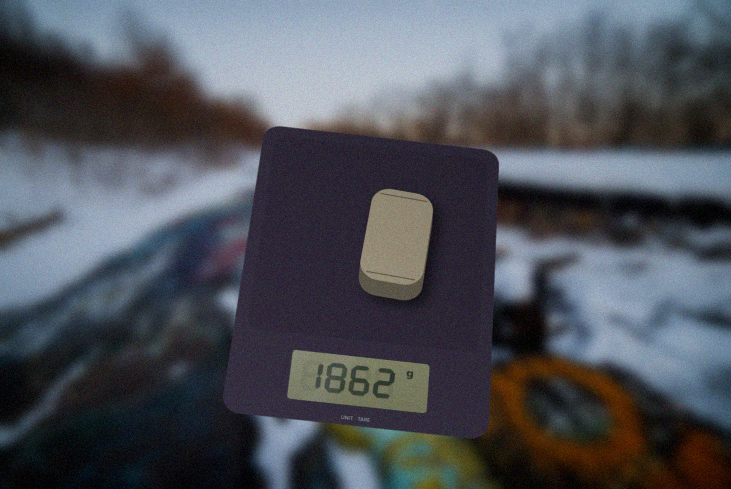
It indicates 1862 g
